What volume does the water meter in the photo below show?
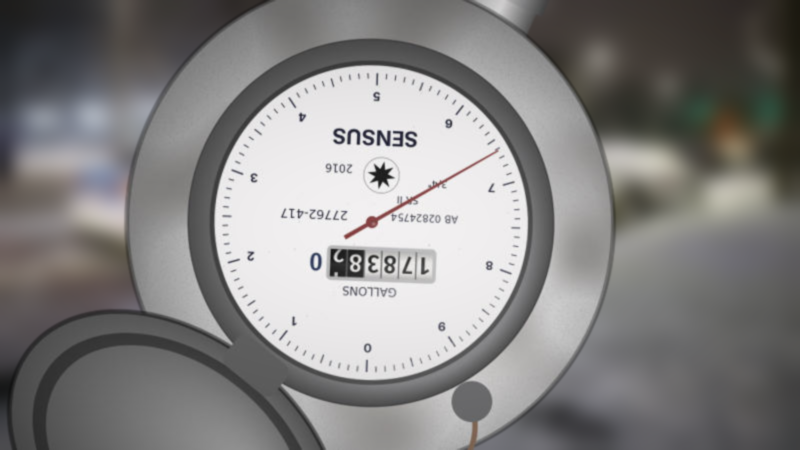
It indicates 1783816.6 gal
